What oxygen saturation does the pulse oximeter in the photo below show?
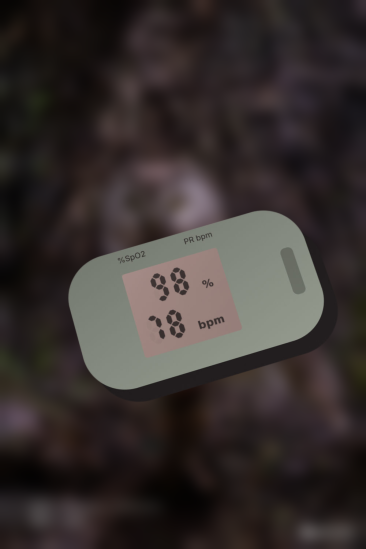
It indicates 98 %
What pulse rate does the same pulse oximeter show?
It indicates 78 bpm
